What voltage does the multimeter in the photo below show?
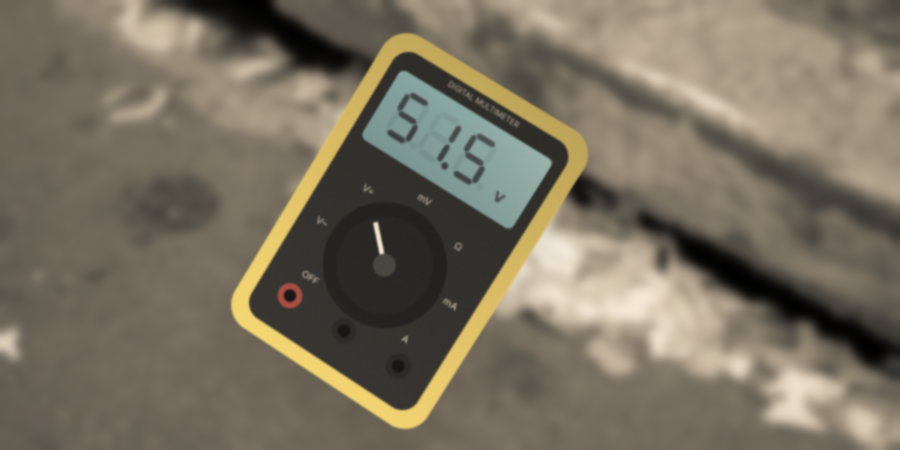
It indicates 51.5 V
